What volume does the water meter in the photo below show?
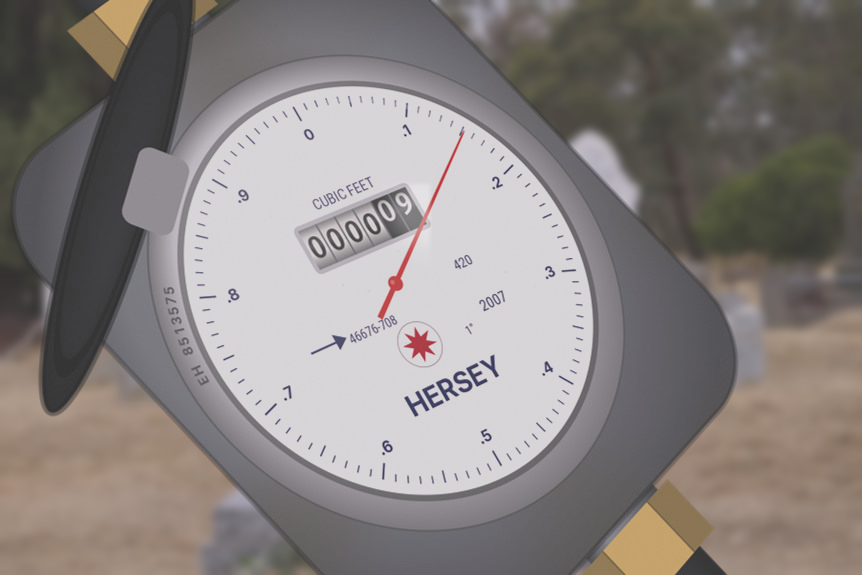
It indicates 9.15 ft³
